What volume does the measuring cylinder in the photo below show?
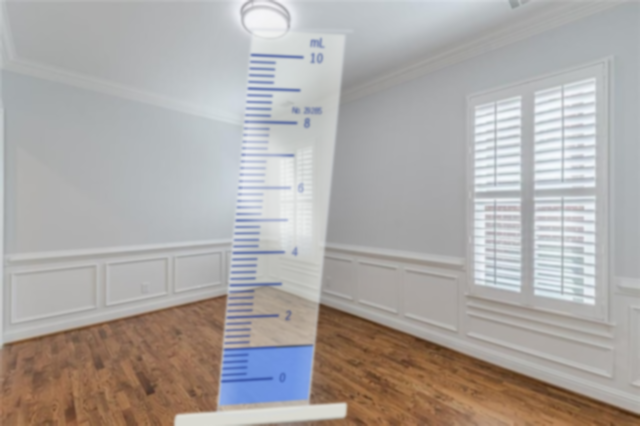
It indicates 1 mL
